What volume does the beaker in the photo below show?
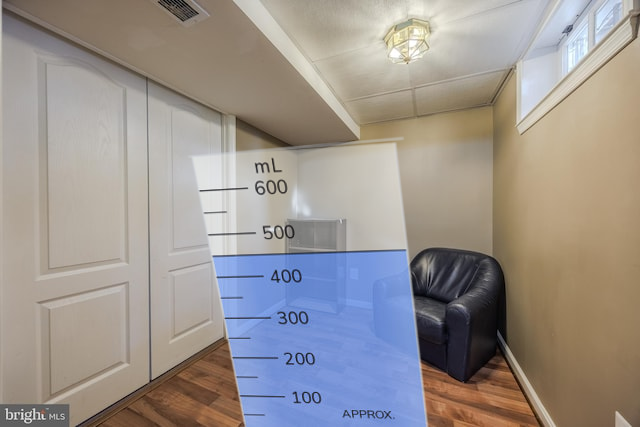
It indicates 450 mL
